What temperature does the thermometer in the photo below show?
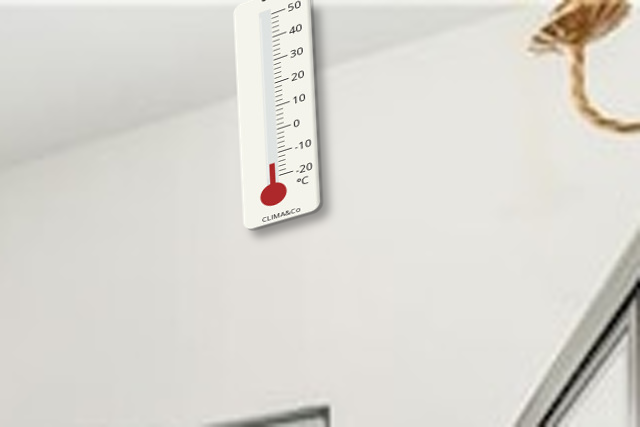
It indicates -14 °C
